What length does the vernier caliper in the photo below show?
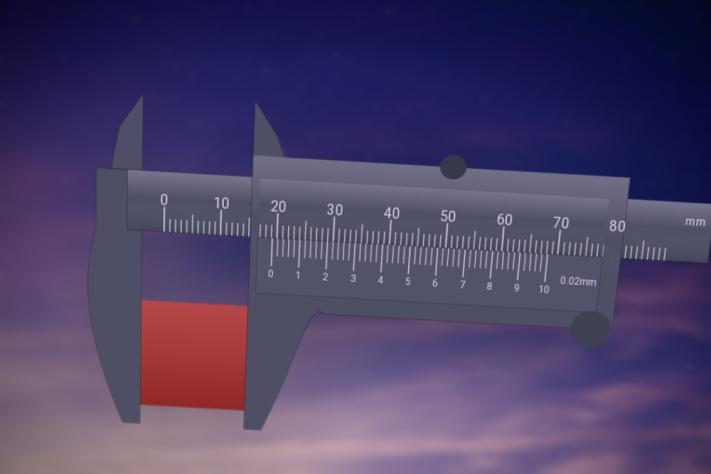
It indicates 19.2 mm
